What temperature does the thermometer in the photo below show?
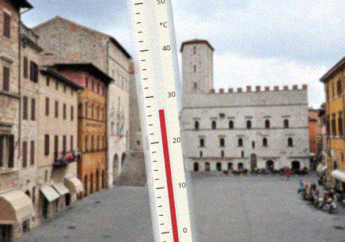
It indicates 27 °C
